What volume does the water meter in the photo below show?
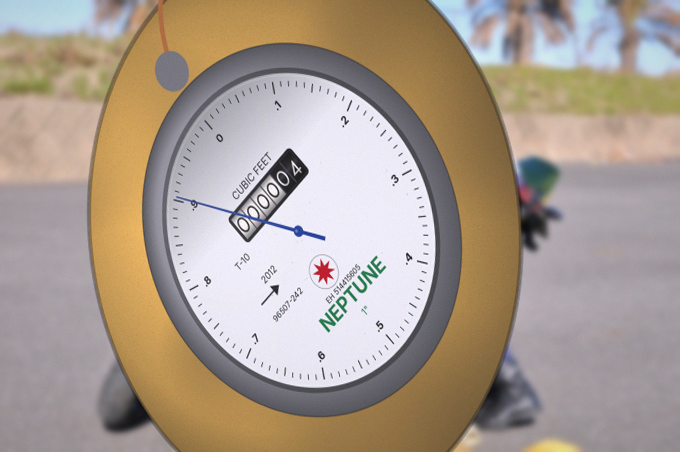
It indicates 3.90 ft³
